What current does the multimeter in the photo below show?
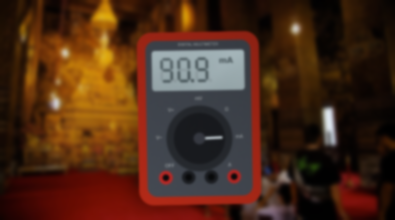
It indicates 90.9 mA
